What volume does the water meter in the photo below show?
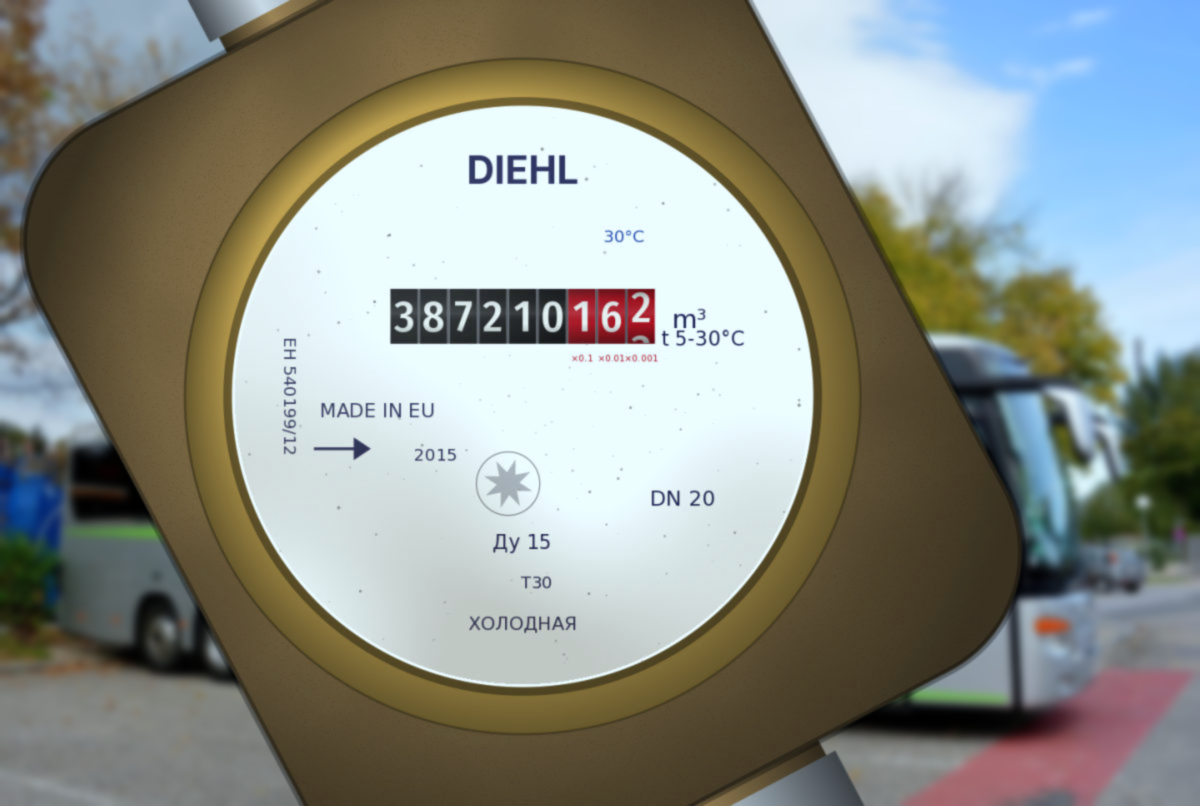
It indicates 387210.162 m³
